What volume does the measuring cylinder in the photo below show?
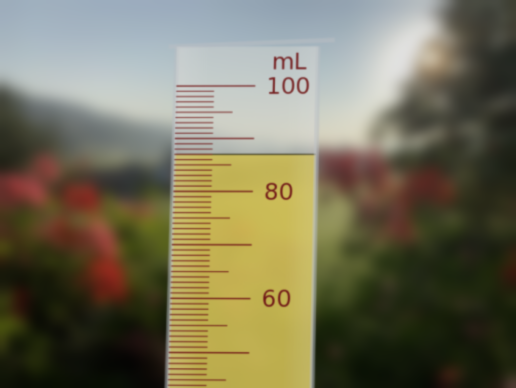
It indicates 87 mL
